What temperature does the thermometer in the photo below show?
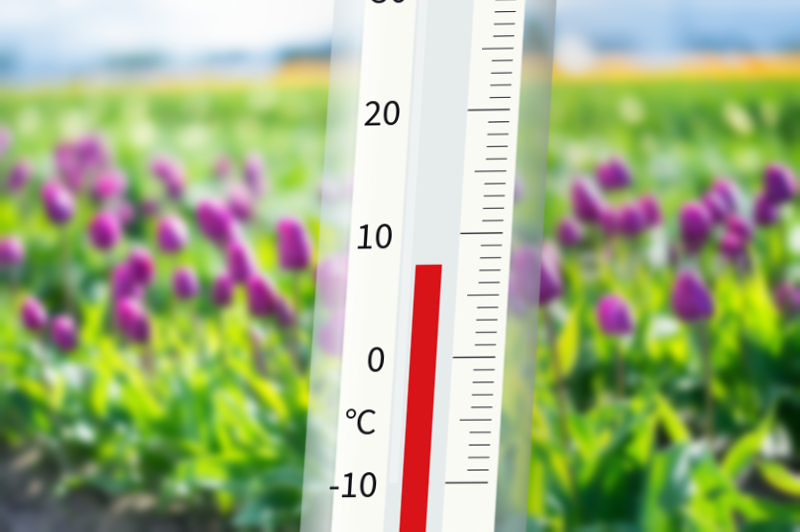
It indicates 7.5 °C
